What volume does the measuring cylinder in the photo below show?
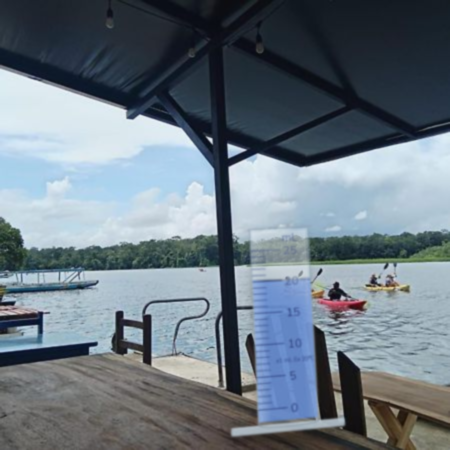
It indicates 20 mL
